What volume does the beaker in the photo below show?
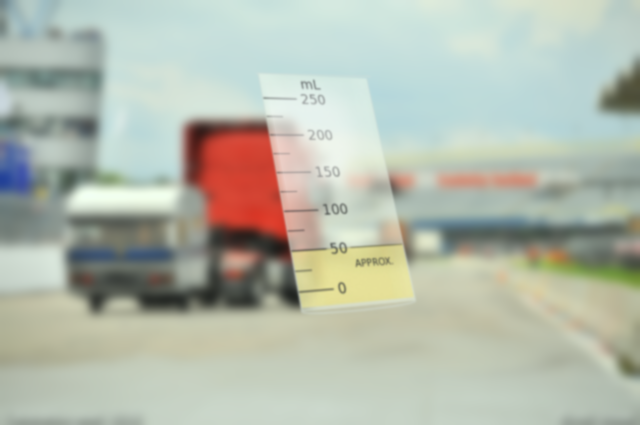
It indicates 50 mL
